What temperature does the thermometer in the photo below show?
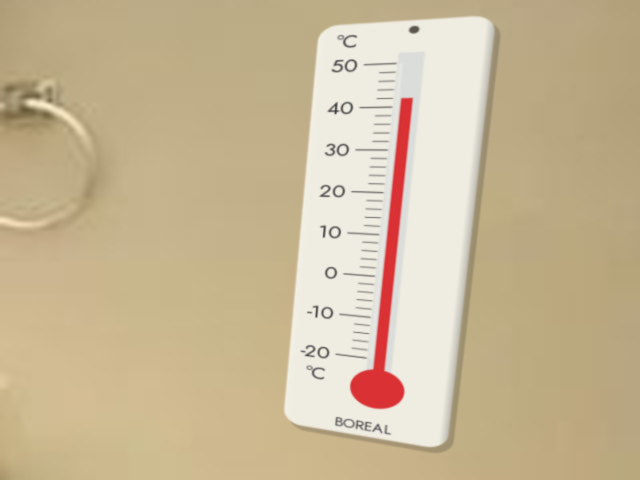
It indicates 42 °C
